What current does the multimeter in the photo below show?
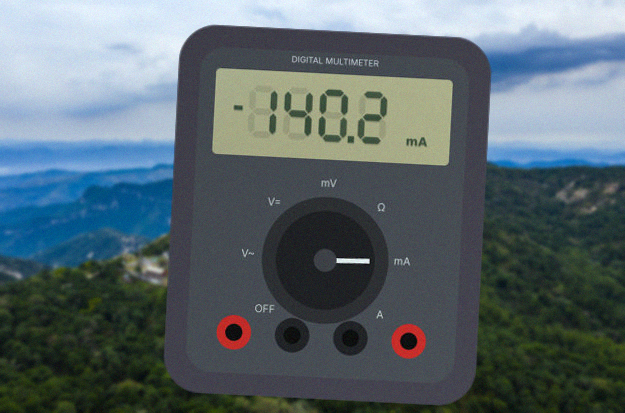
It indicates -140.2 mA
